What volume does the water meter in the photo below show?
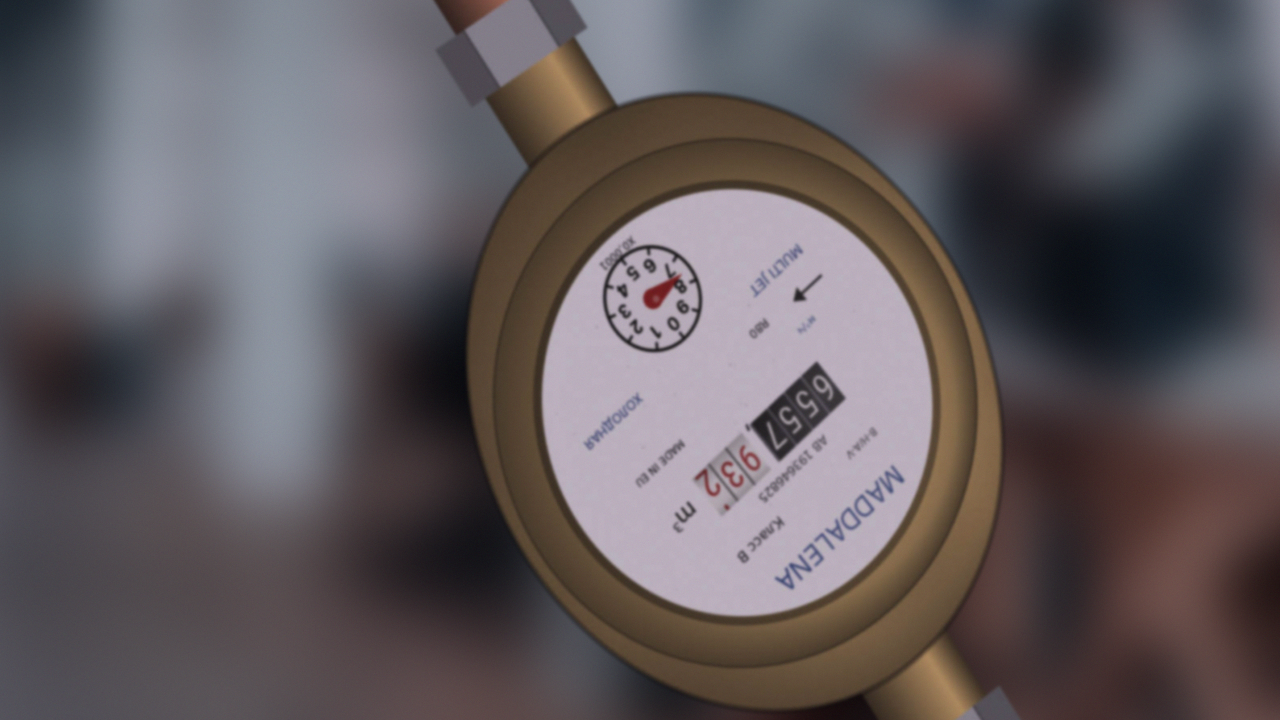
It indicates 6557.9317 m³
